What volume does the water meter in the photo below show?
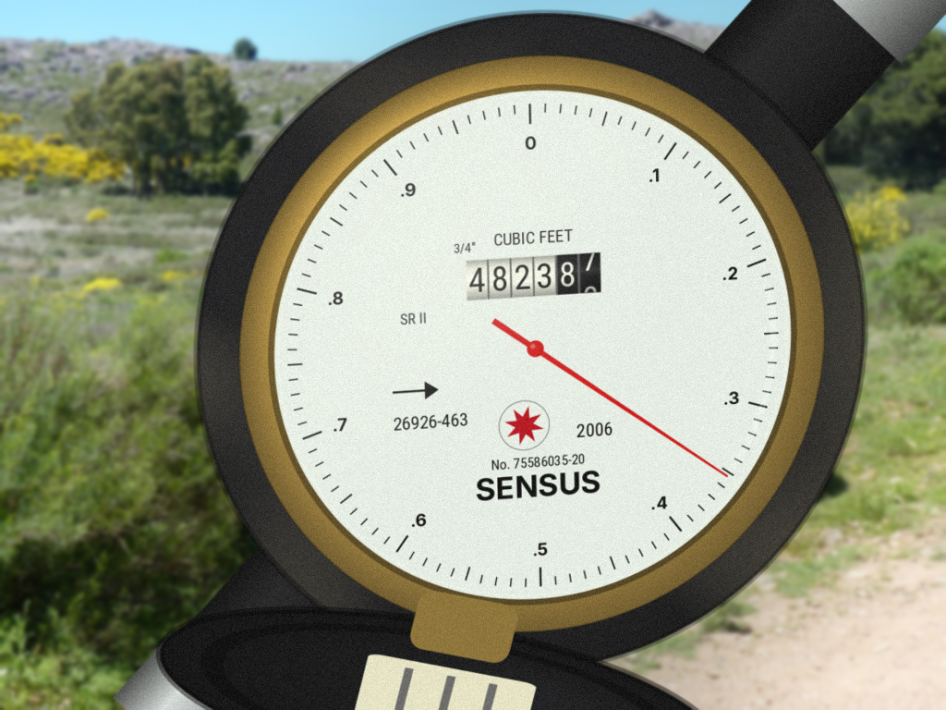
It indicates 482387.35 ft³
